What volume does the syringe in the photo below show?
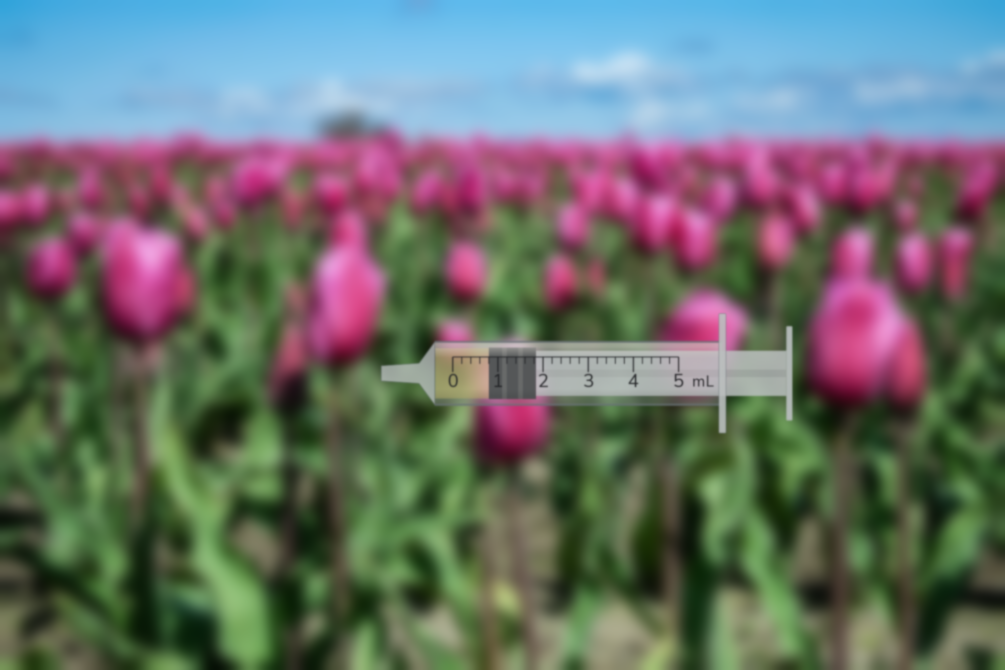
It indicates 0.8 mL
